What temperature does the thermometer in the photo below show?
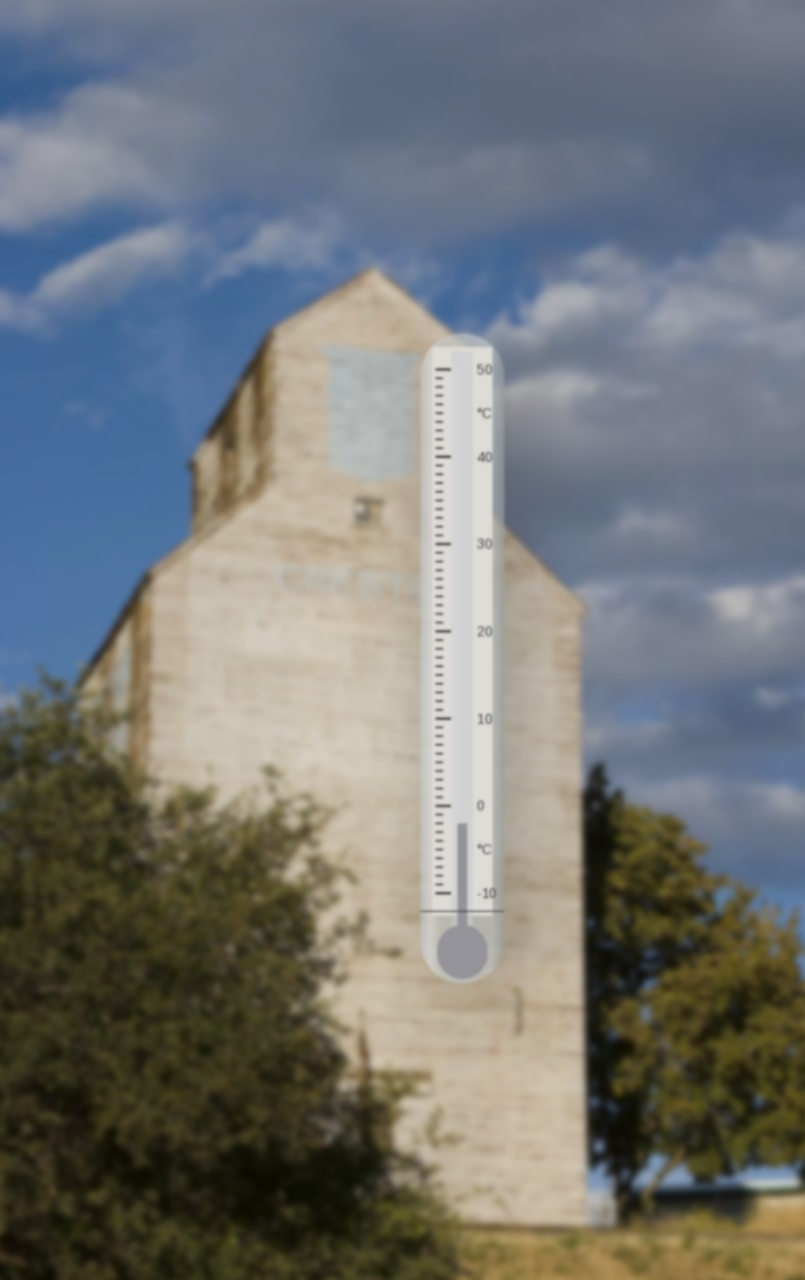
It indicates -2 °C
